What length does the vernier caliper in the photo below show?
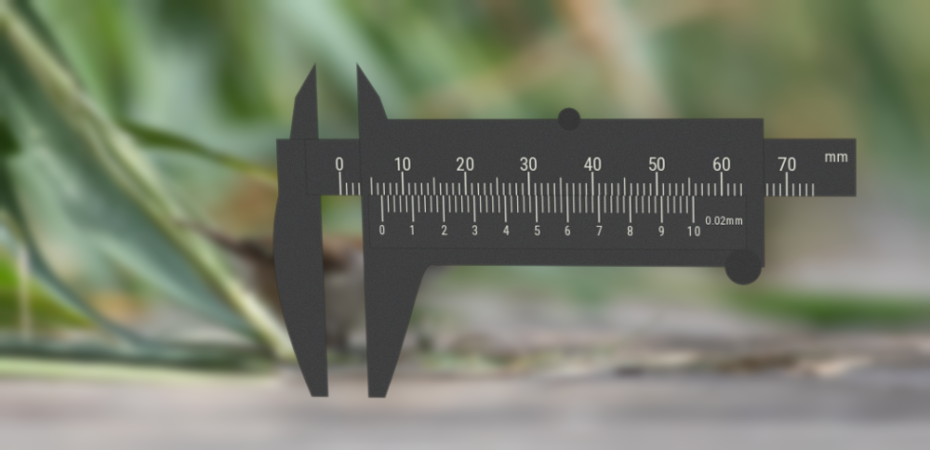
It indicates 6.6 mm
